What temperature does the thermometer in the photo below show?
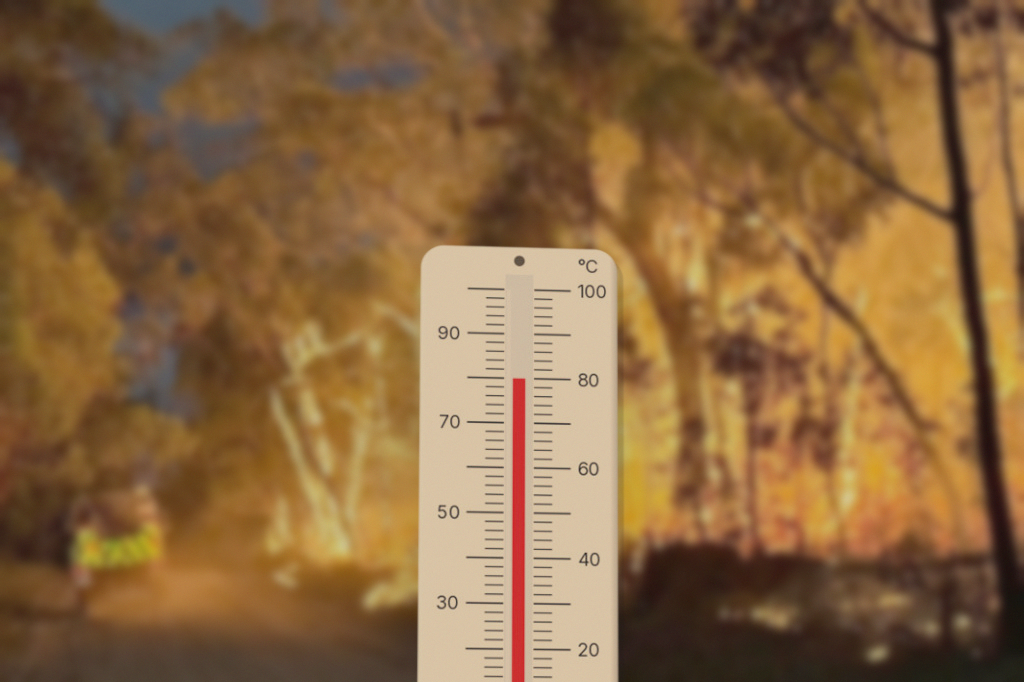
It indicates 80 °C
